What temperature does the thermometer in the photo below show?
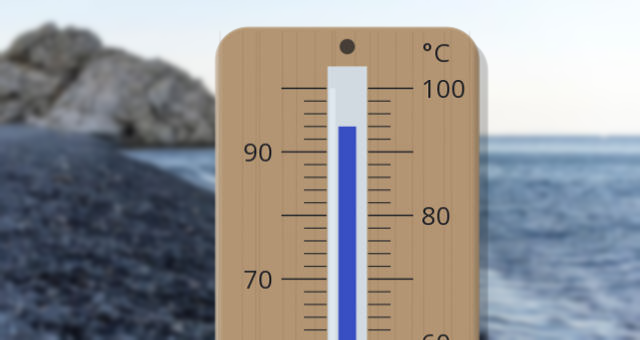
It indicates 94 °C
